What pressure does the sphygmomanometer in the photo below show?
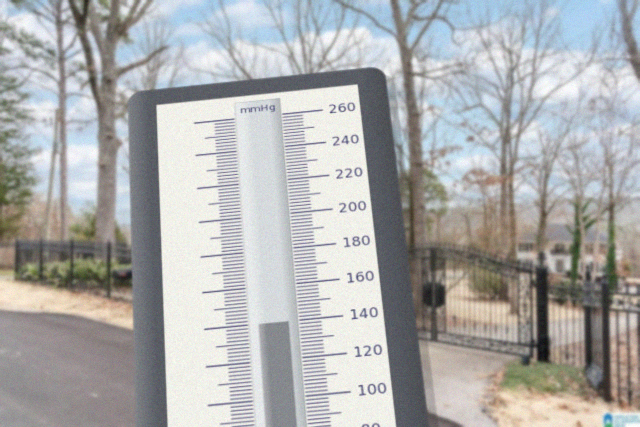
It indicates 140 mmHg
